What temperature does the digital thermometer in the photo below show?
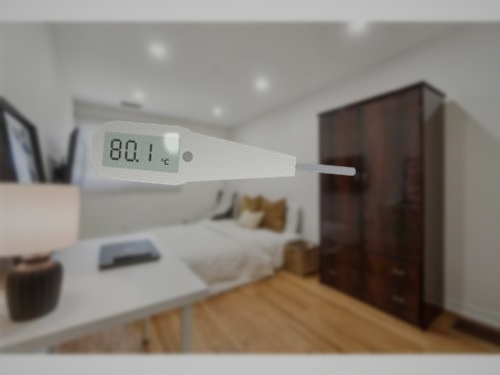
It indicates 80.1 °C
